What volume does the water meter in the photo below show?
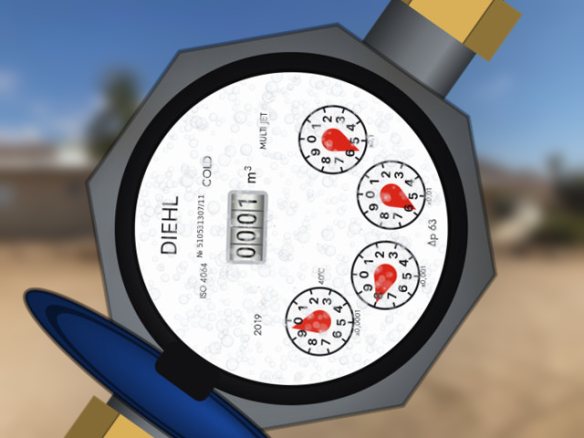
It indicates 1.5579 m³
